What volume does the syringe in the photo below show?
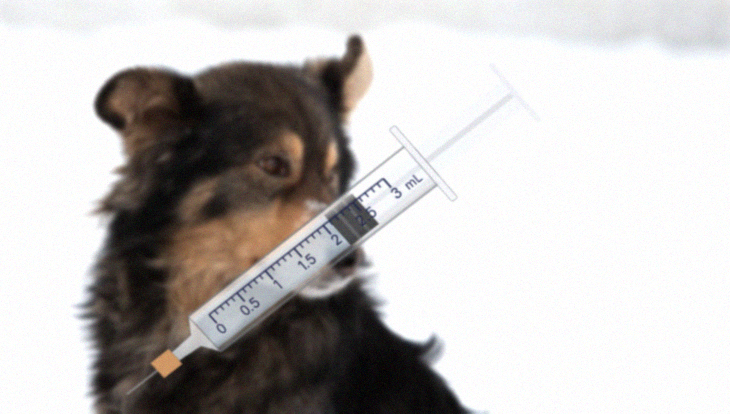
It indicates 2.1 mL
